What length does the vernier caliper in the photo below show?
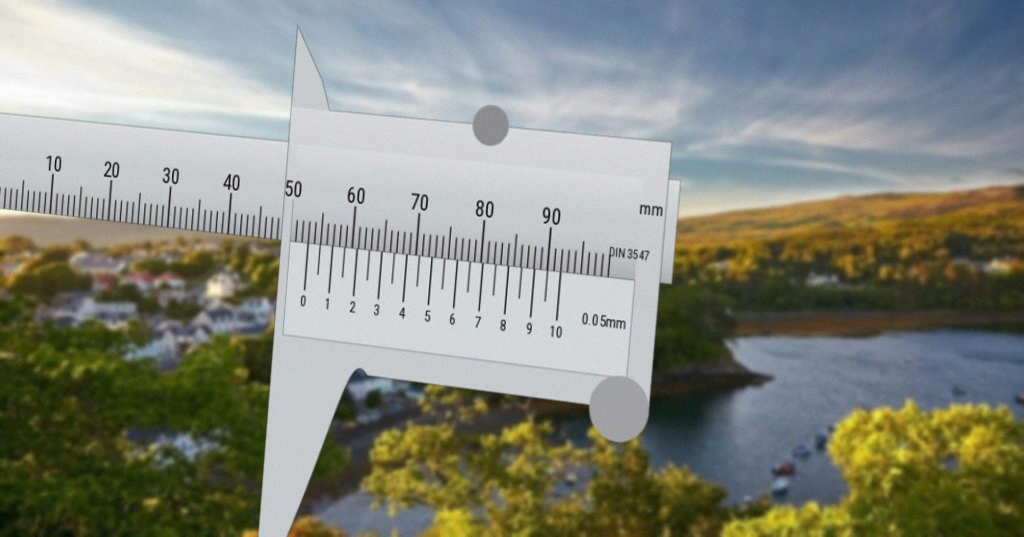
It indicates 53.0 mm
